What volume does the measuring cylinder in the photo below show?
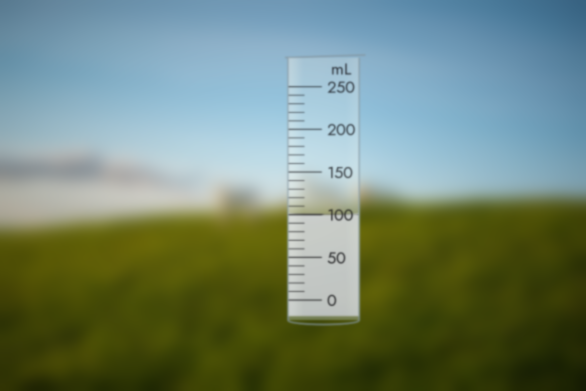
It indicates 100 mL
